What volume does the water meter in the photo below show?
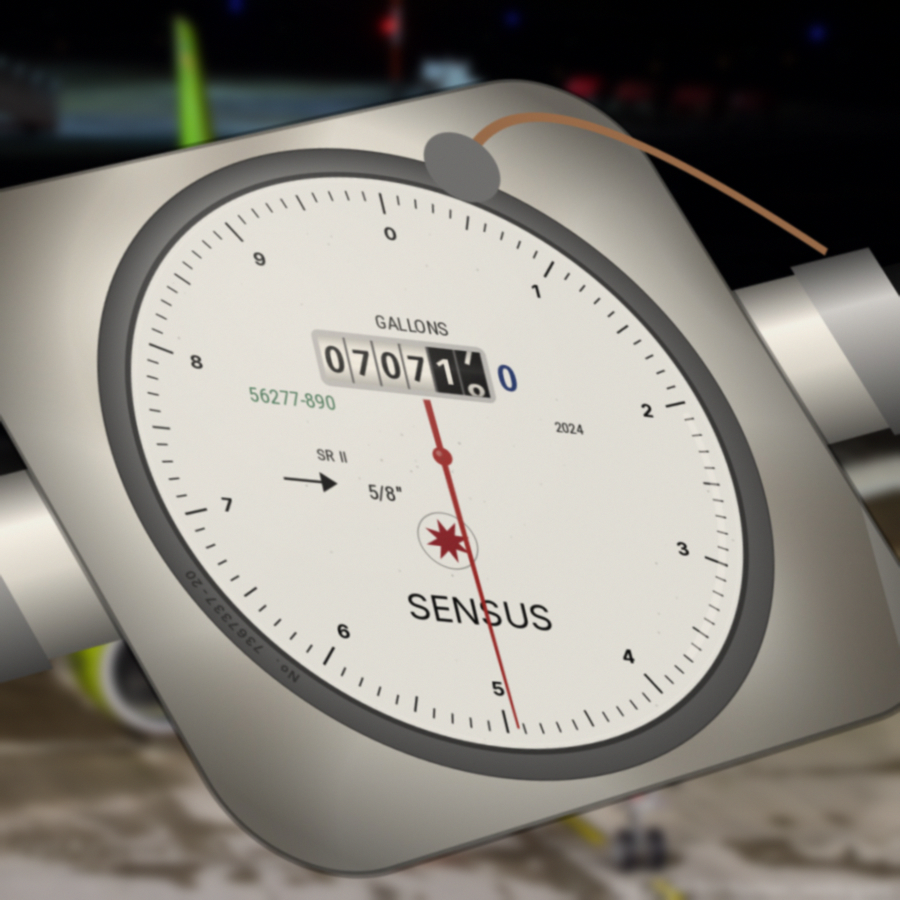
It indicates 707174.9 gal
